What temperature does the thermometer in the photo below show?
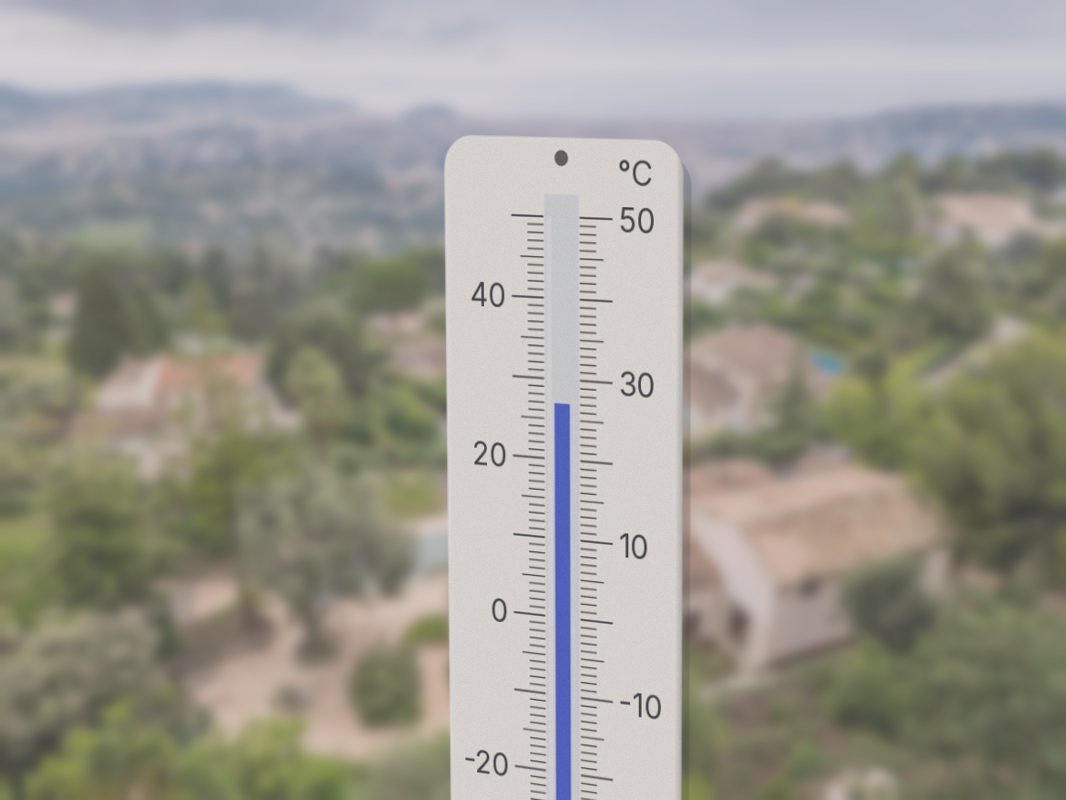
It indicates 27 °C
